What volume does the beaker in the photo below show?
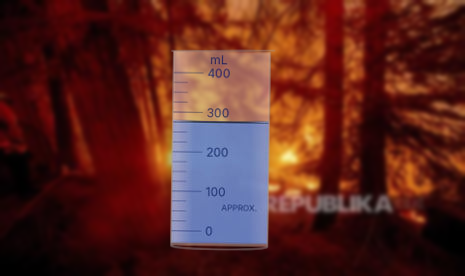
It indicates 275 mL
